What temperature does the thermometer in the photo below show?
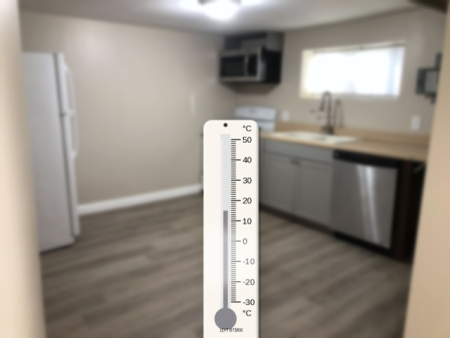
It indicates 15 °C
